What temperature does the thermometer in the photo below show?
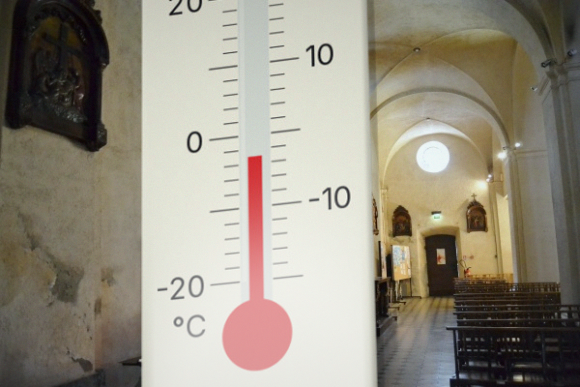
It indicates -3 °C
